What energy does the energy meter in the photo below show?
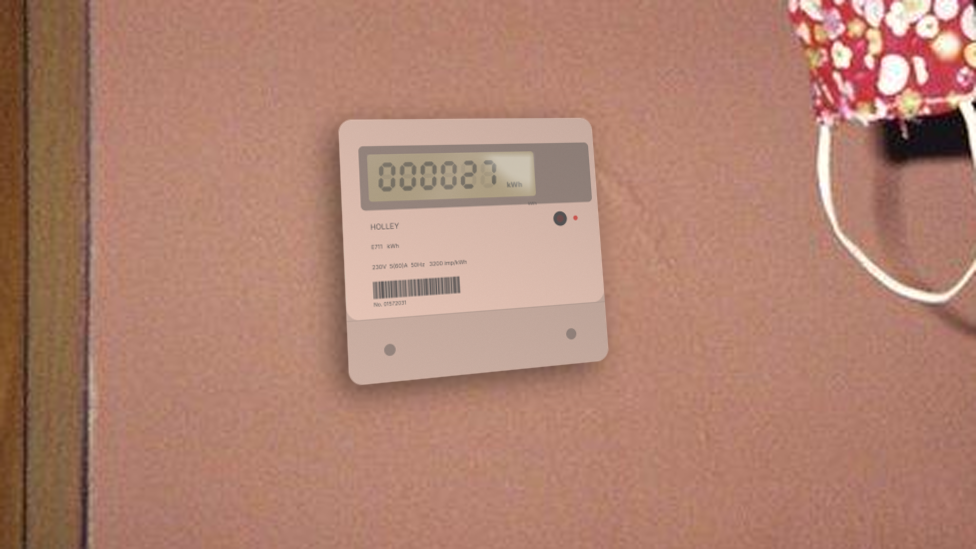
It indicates 27 kWh
